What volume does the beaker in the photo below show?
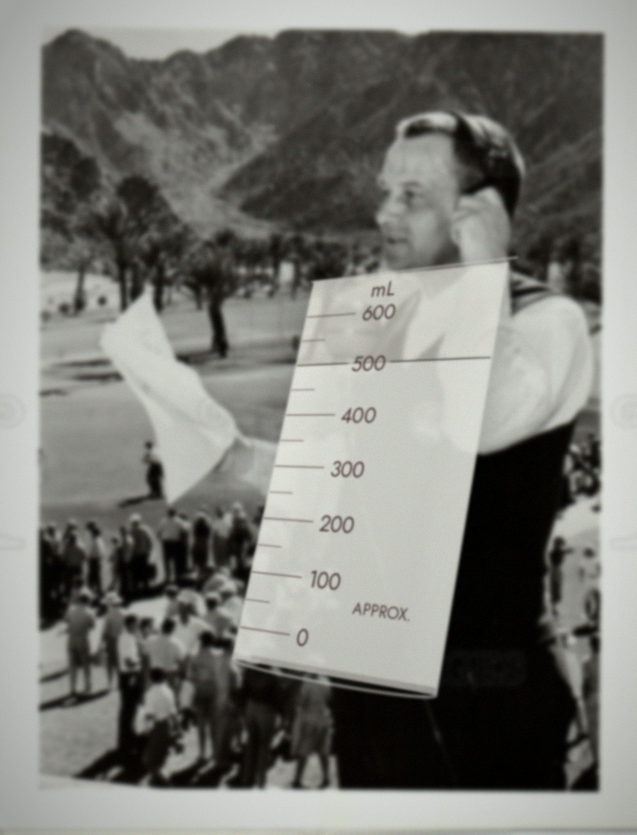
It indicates 500 mL
